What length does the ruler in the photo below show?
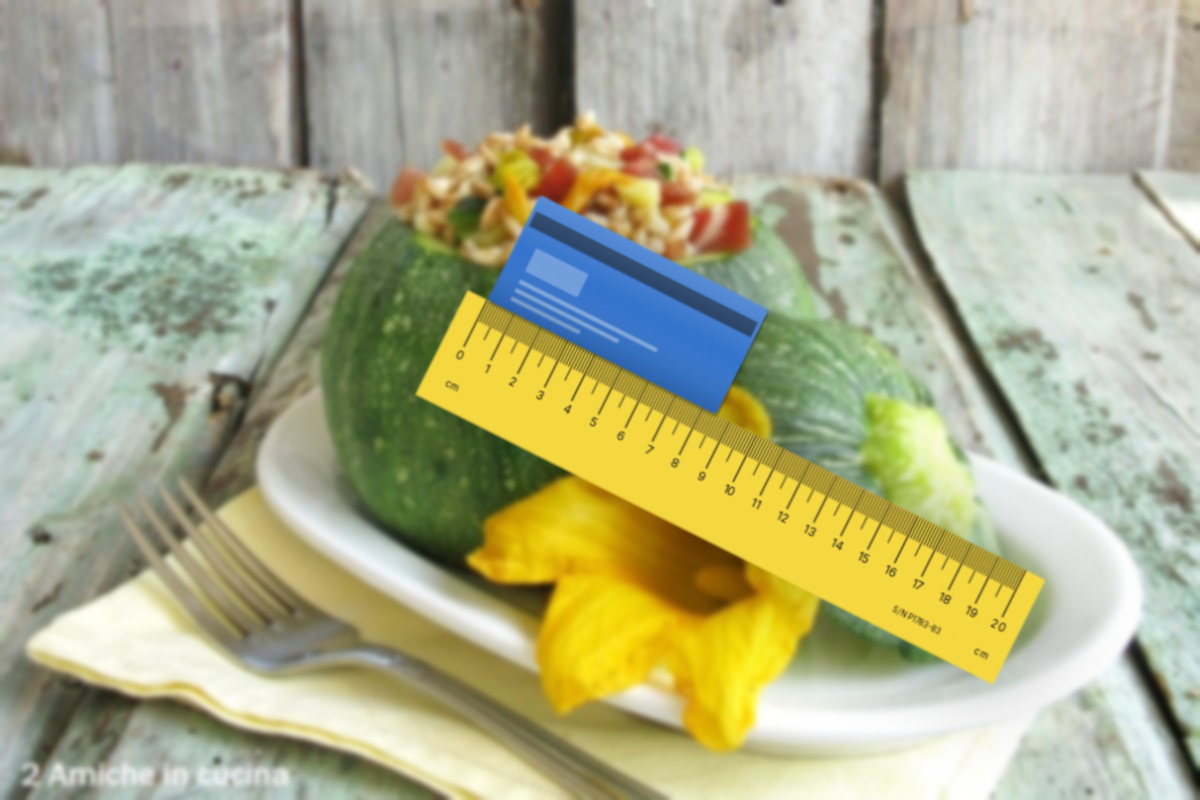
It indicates 8.5 cm
